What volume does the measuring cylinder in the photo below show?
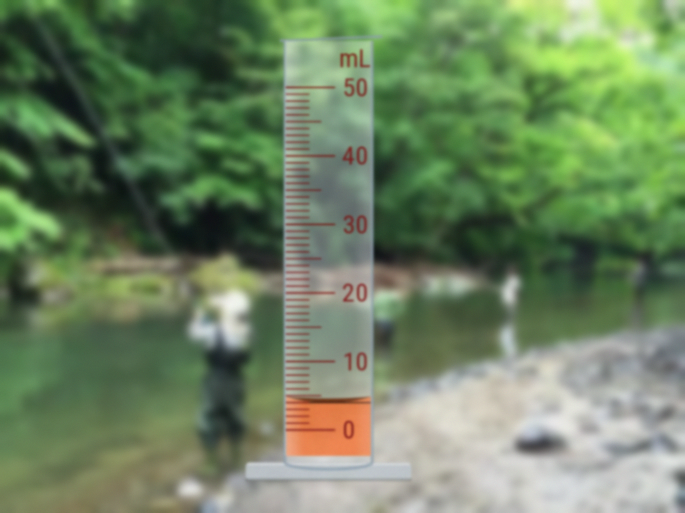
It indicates 4 mL
